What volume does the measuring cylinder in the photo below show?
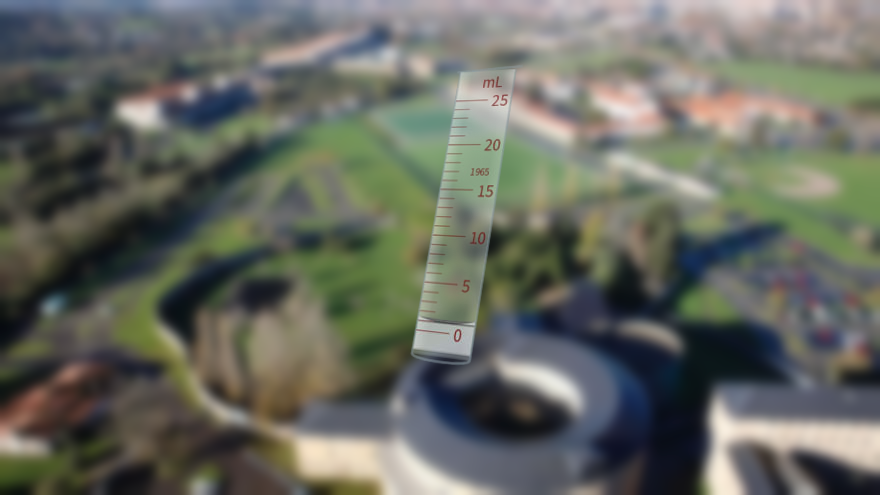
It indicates 1 mL
